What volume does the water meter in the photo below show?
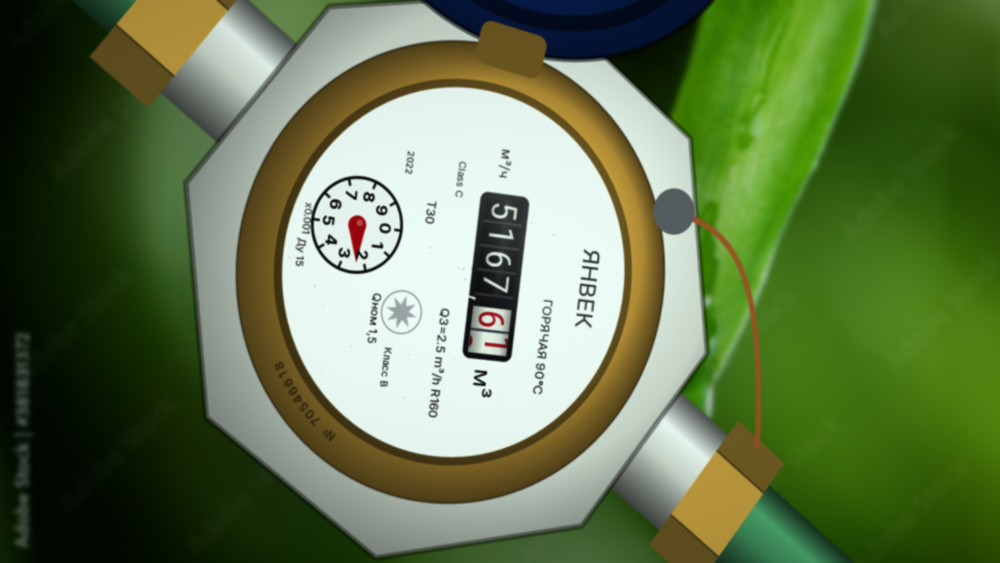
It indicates 5167.612 m³
